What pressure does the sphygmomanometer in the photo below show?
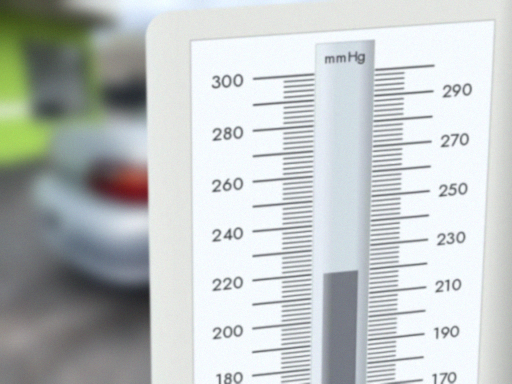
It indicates 220 mmHg
